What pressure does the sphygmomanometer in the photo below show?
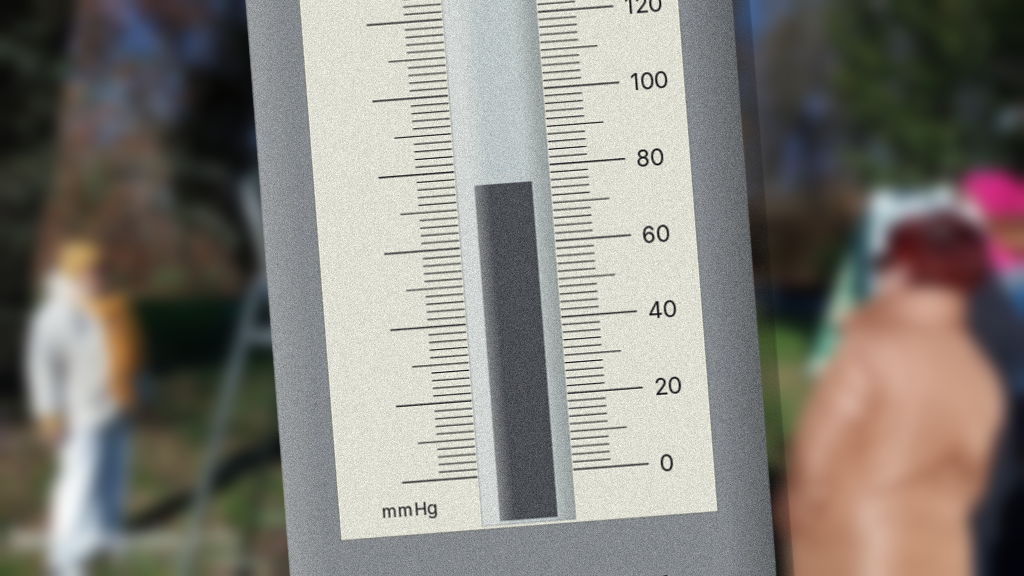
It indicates 76 mmHg
